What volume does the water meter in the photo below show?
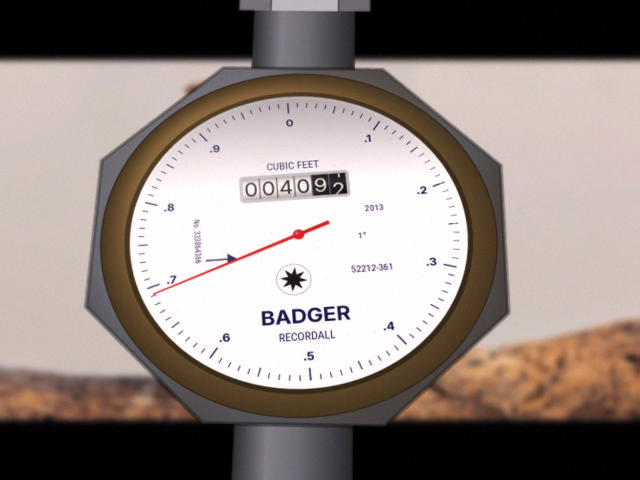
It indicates 4091.69 ft³
